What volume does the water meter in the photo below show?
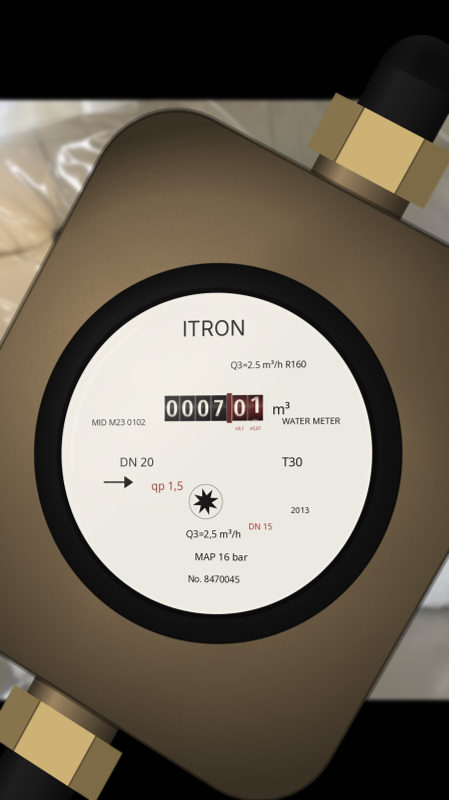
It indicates 7.01 m³
